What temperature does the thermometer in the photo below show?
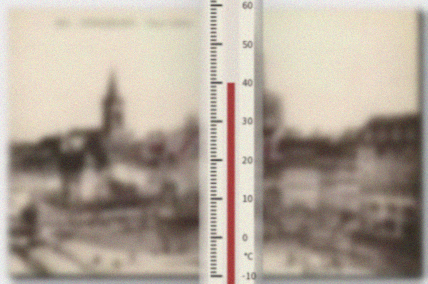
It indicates 40 °C
